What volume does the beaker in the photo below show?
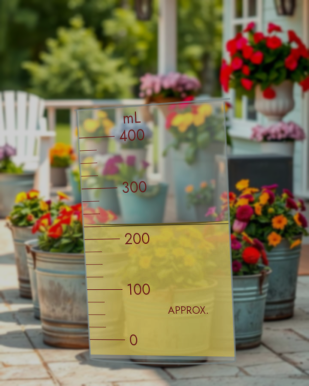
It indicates 225 mL
